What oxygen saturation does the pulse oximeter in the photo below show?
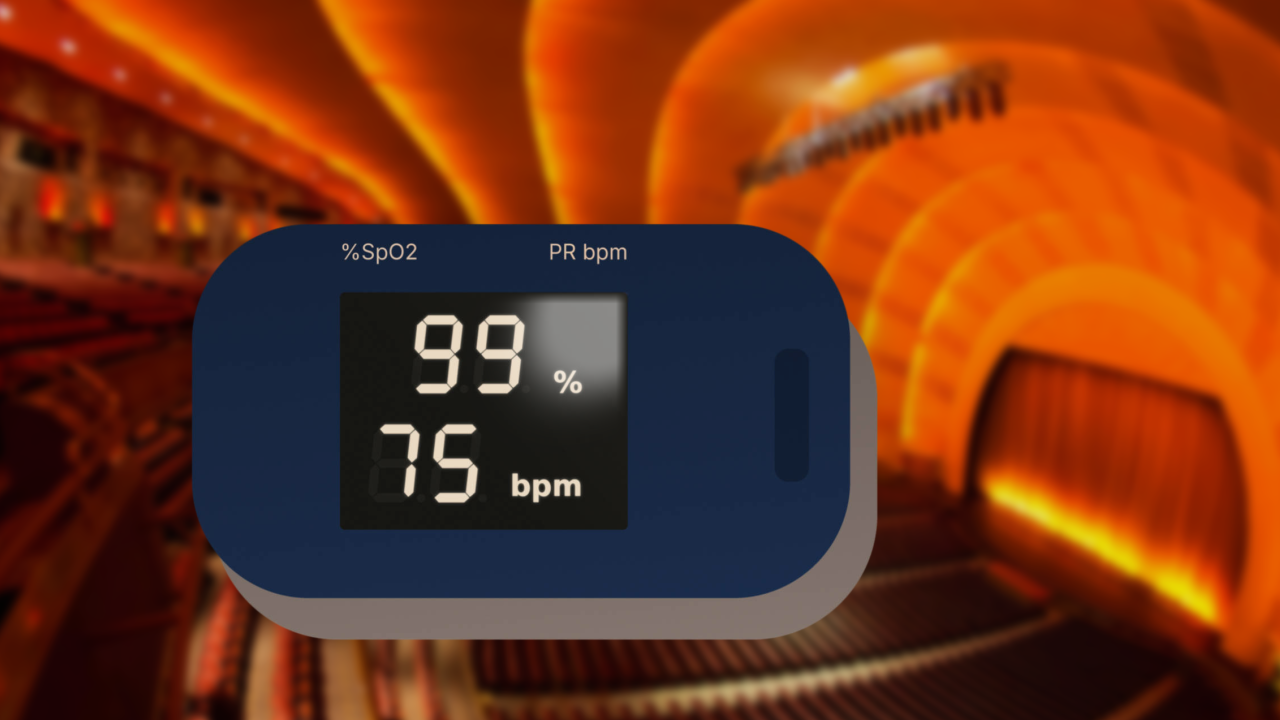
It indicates 99 %
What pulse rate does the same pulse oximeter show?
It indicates 75 bpm
